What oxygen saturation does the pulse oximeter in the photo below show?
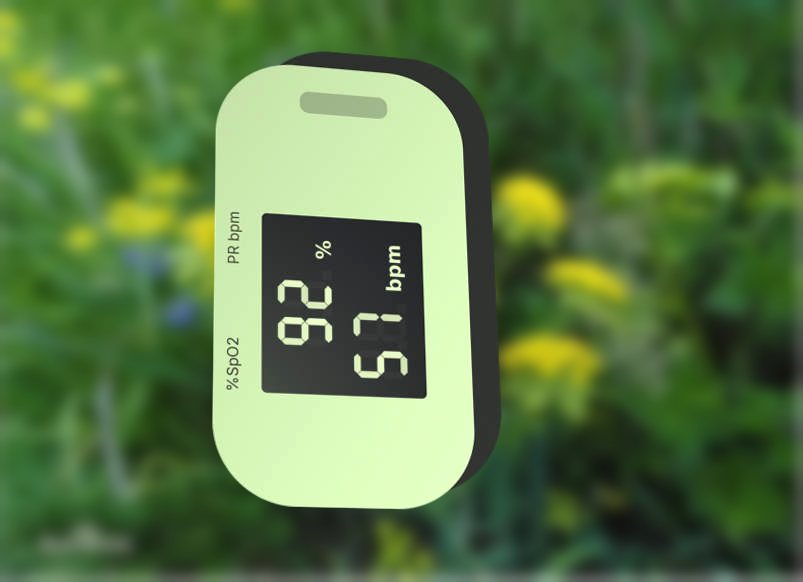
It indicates 92 %
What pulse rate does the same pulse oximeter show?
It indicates 57 bpm
